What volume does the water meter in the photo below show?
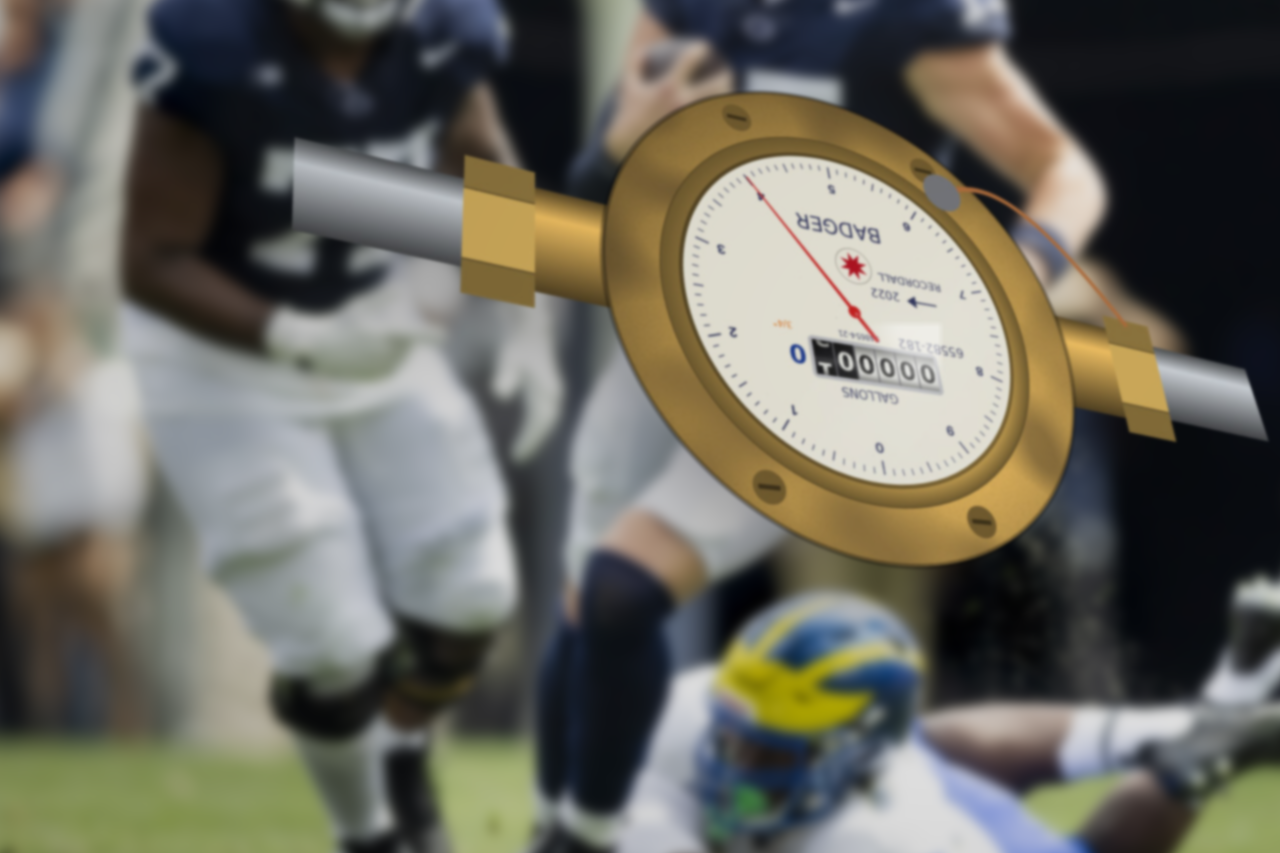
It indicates 14.0 gal
